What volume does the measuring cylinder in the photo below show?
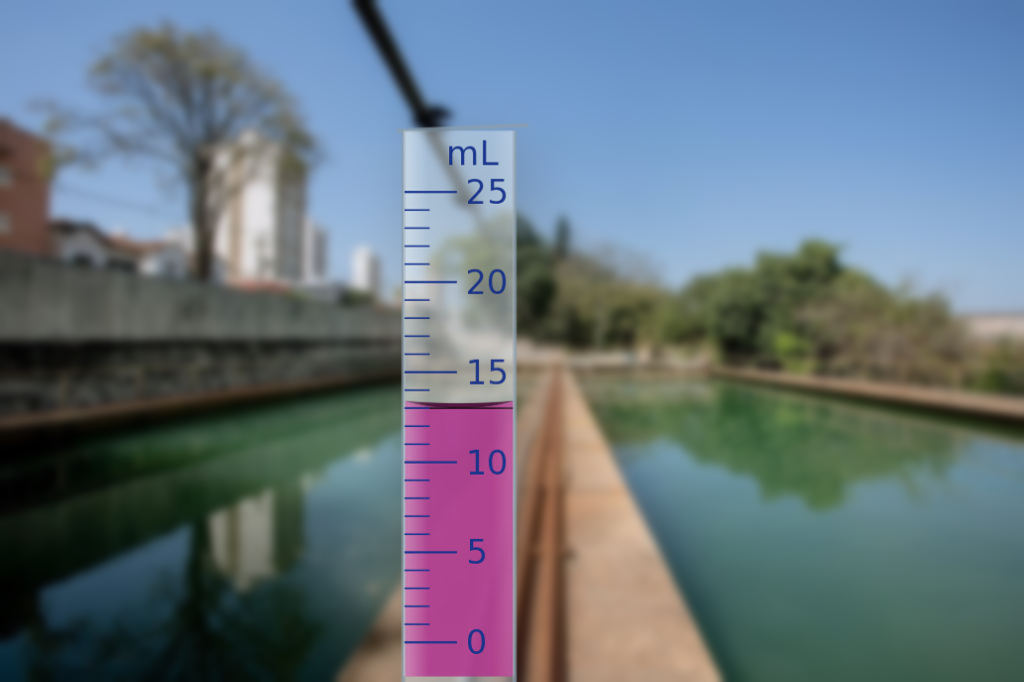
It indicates 13 mL
